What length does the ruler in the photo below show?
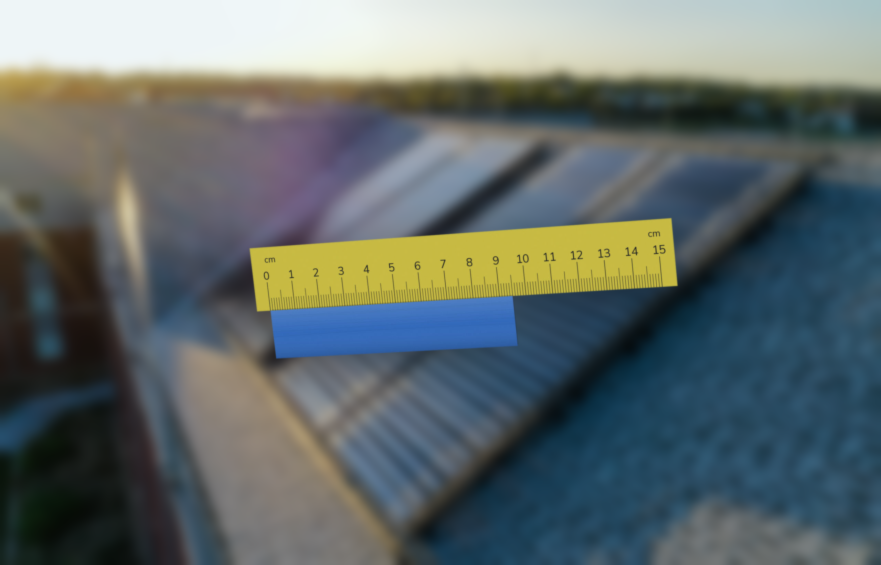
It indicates 9.5 cm
